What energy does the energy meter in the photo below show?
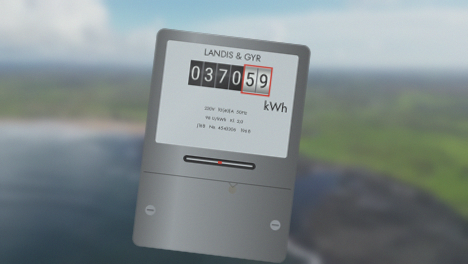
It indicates 370.59 kWh
